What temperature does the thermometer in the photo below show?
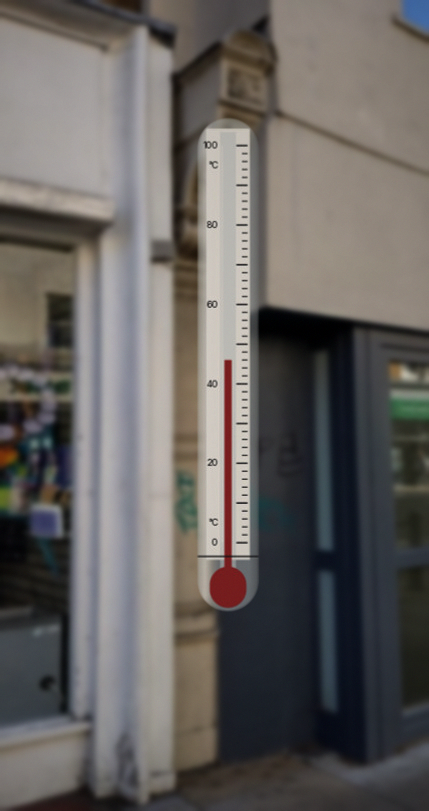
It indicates 46 °C
